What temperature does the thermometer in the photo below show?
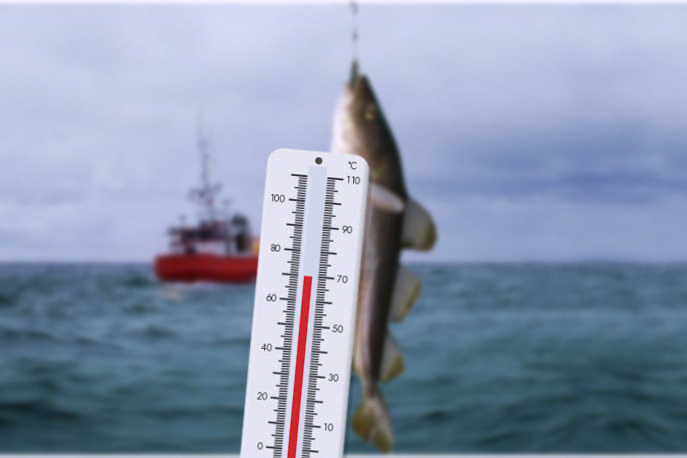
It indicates 70 °C
